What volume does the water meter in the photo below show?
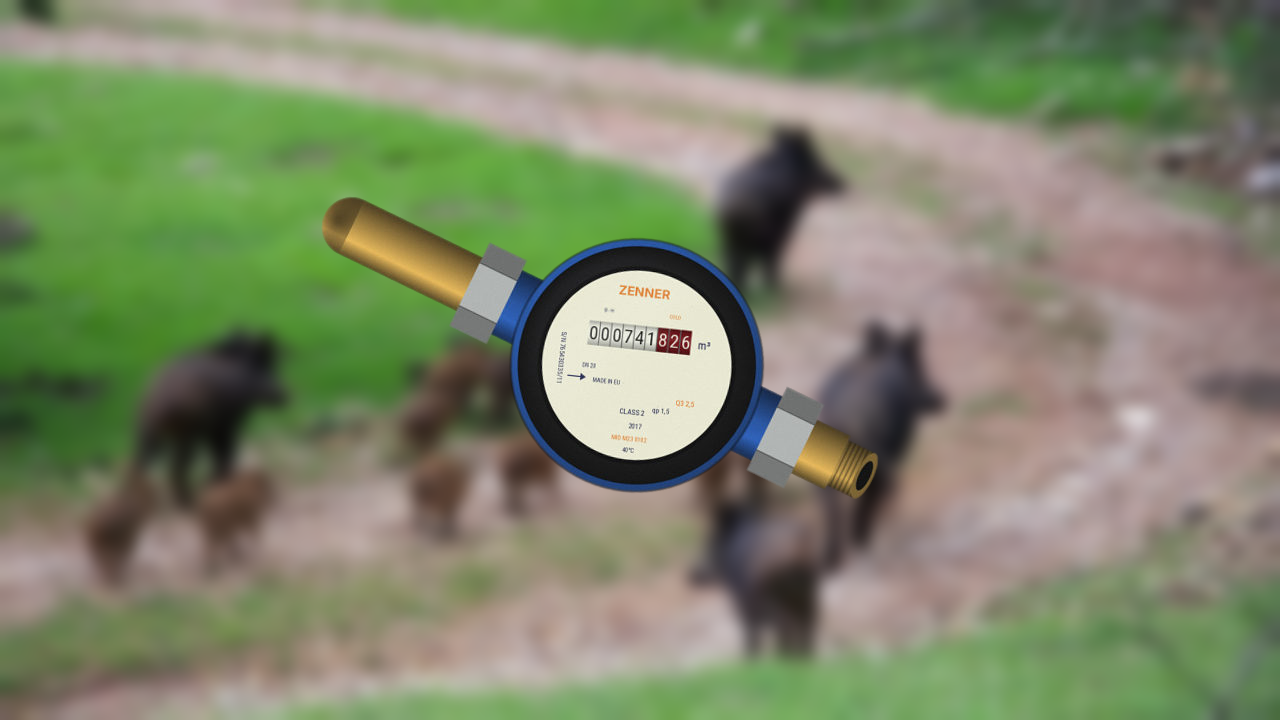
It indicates 741.826 m³
